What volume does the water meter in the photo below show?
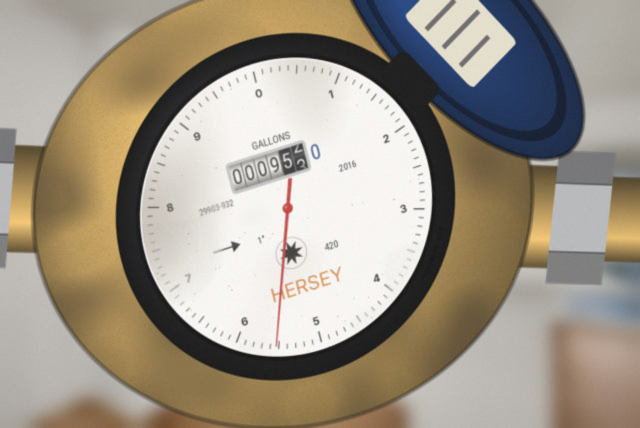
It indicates 9525.5 gal
